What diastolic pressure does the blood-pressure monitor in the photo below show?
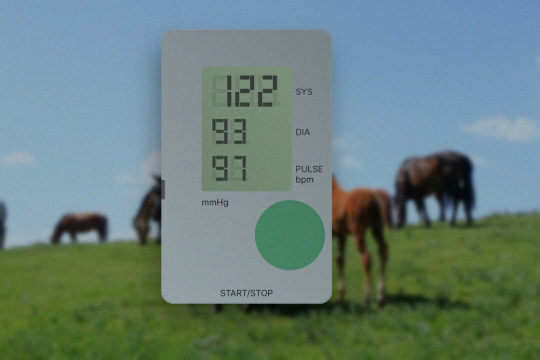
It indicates 93 mmHg
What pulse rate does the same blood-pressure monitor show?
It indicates 97 bpm
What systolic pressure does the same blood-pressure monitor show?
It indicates 122 mmHg
